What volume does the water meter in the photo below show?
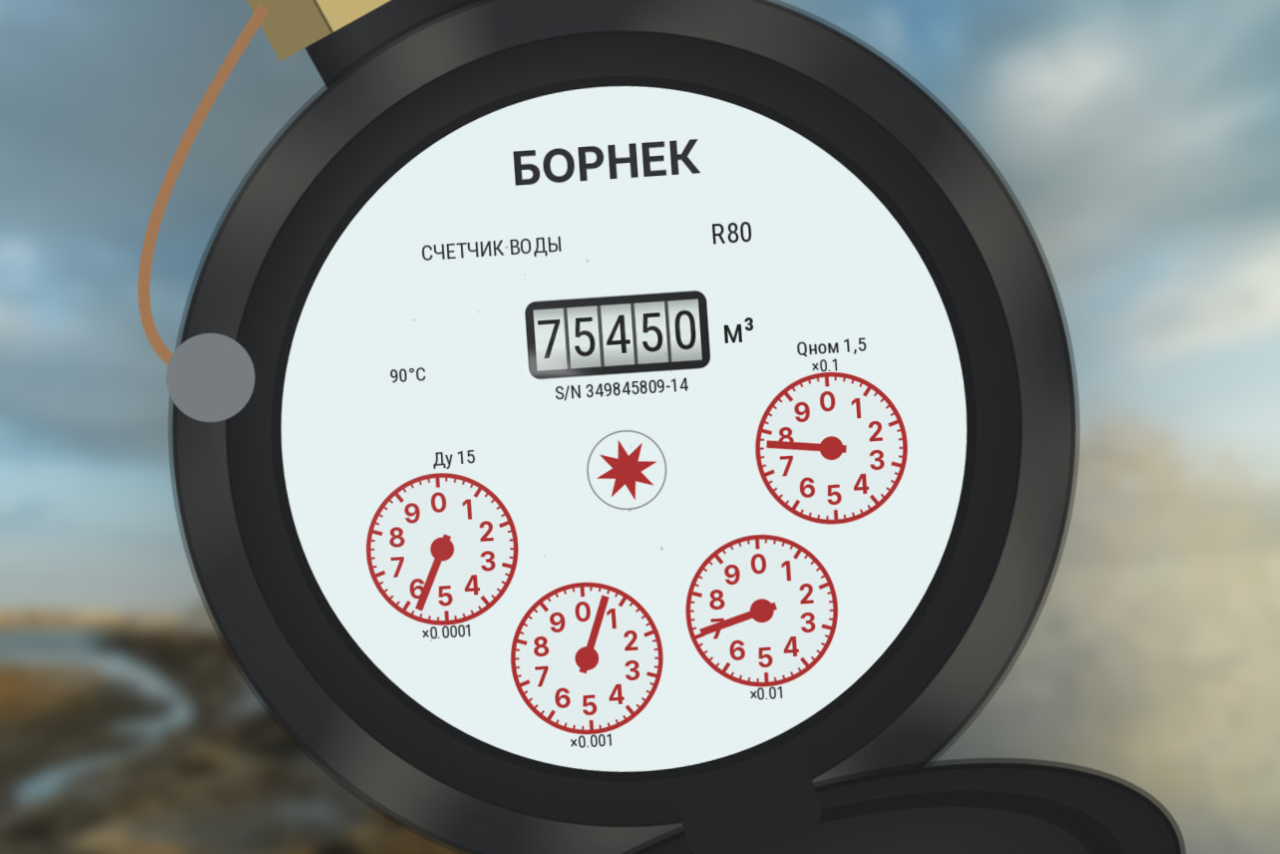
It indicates 75450.7705 m³
